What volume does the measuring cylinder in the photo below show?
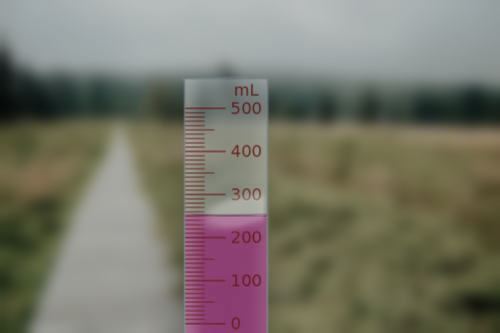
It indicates 250 mL
